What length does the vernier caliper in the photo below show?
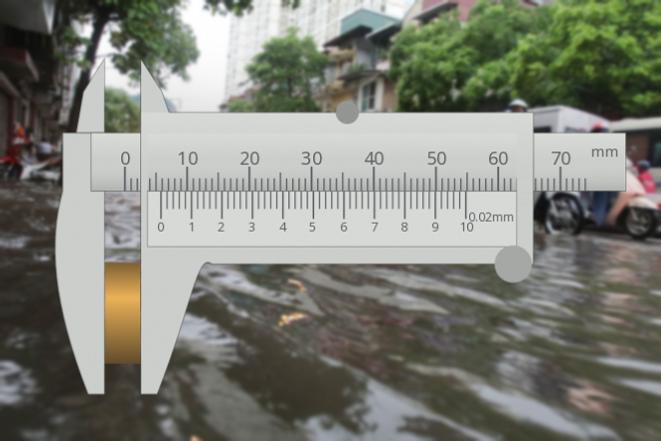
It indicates 5.8 mm
